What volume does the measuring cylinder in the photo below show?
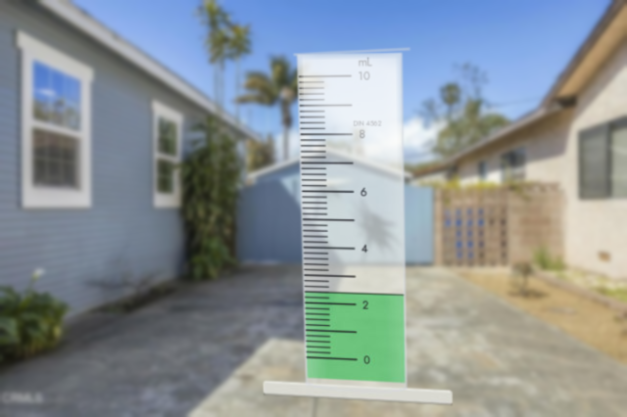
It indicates 2.4 mL
